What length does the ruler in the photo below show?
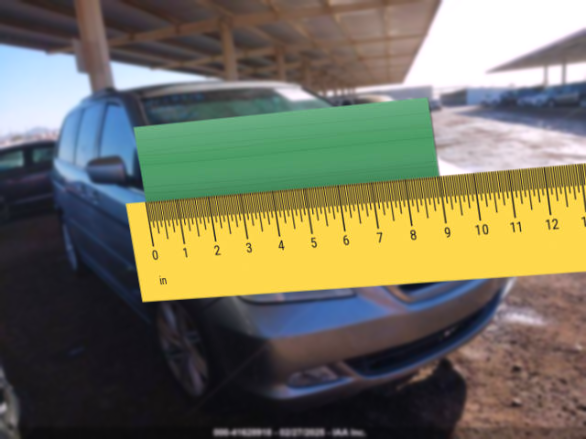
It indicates 9 in
